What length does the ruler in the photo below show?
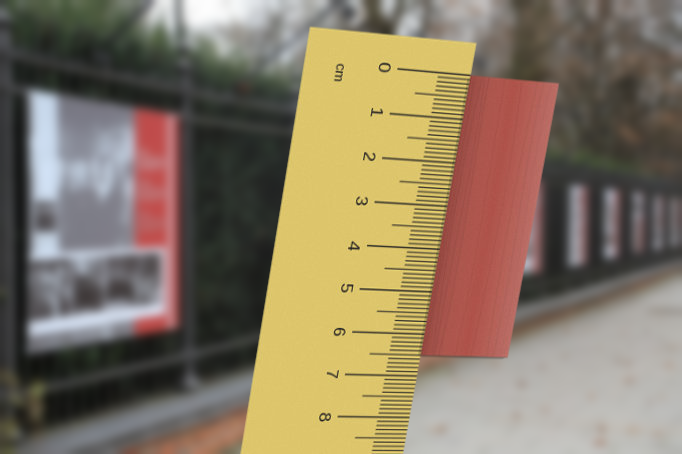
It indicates 6.5 cm
